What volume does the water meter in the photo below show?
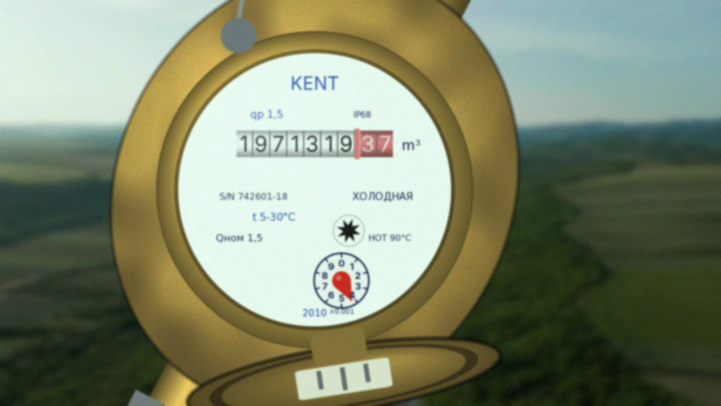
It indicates 1971319.374 m³
